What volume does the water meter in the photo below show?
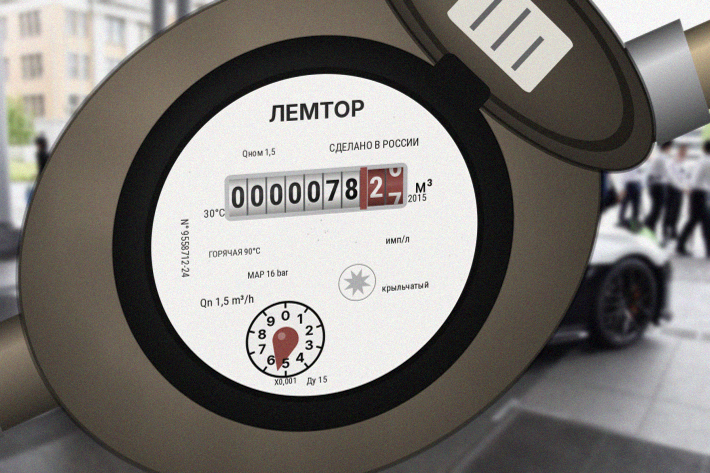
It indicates 78.265 m³
